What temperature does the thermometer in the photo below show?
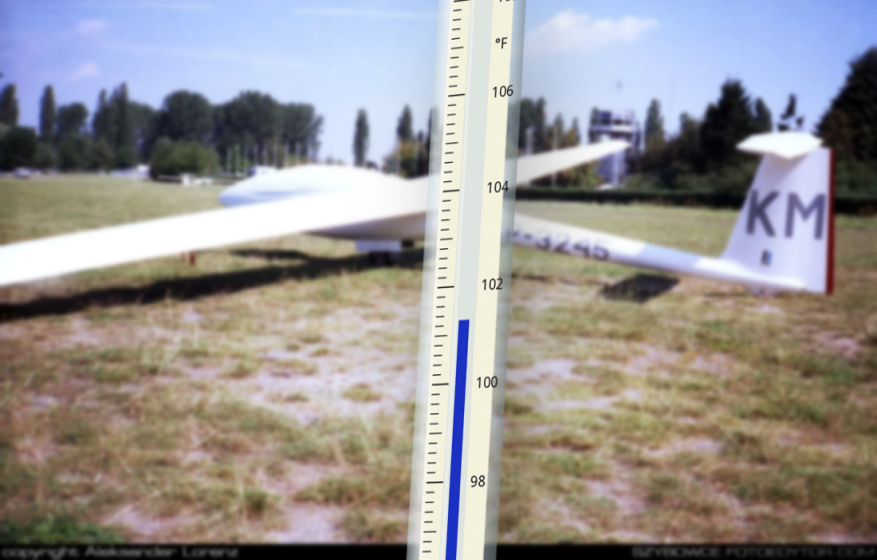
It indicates 101.3 °F
